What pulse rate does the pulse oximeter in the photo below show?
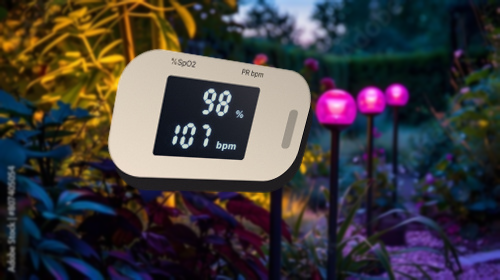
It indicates 107 bpm
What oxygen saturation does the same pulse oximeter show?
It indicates 98 %
